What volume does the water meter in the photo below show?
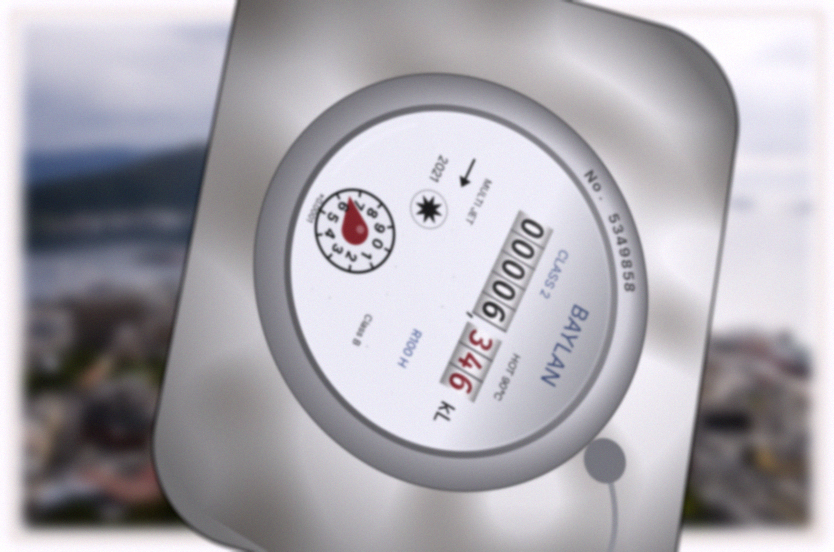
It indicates 6.3466 kL
